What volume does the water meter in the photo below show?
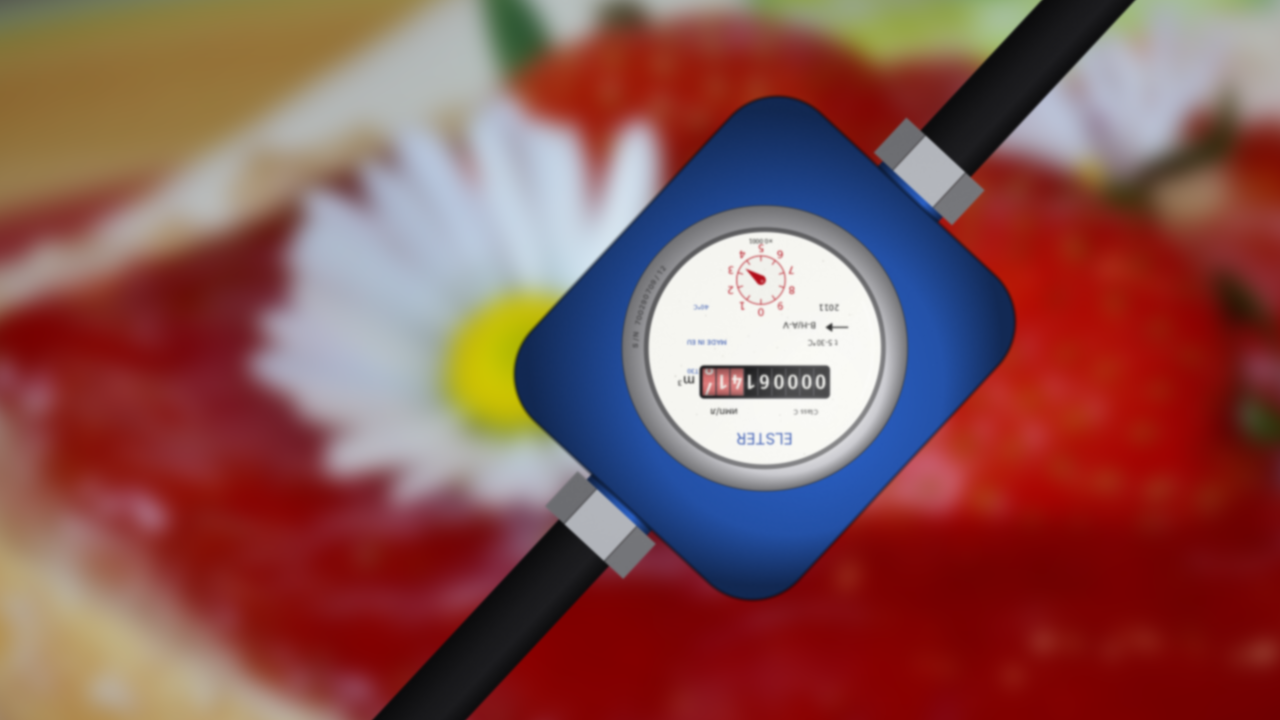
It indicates 61.4173 m³
